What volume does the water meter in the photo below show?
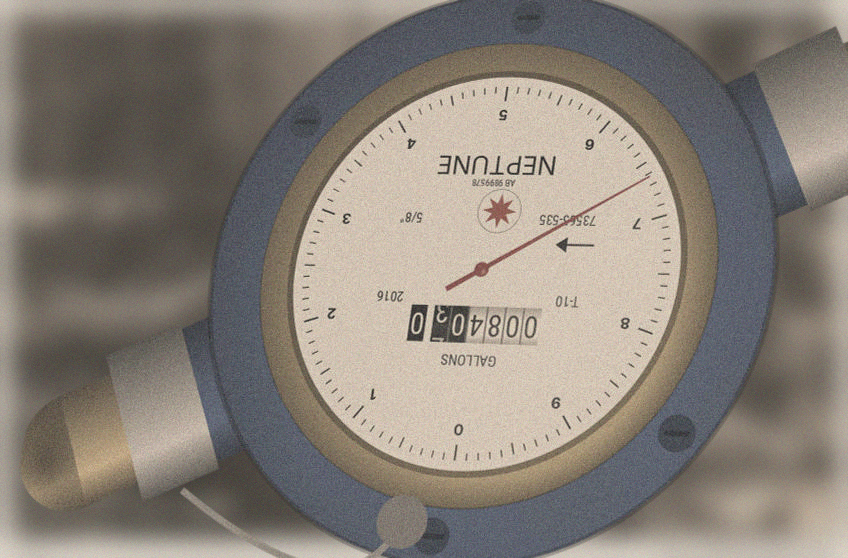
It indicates 84026.6 gal
